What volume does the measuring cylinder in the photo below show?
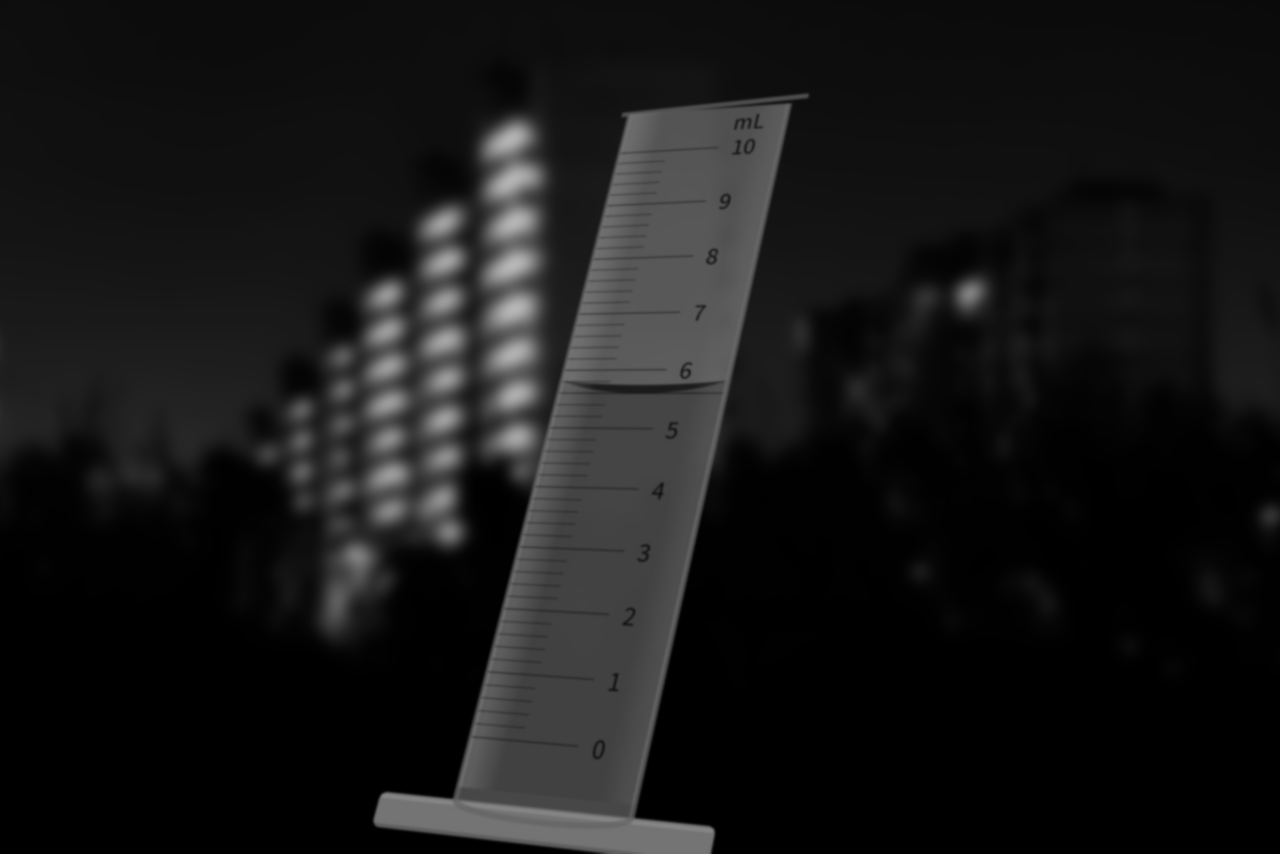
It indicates 5.6 mL
